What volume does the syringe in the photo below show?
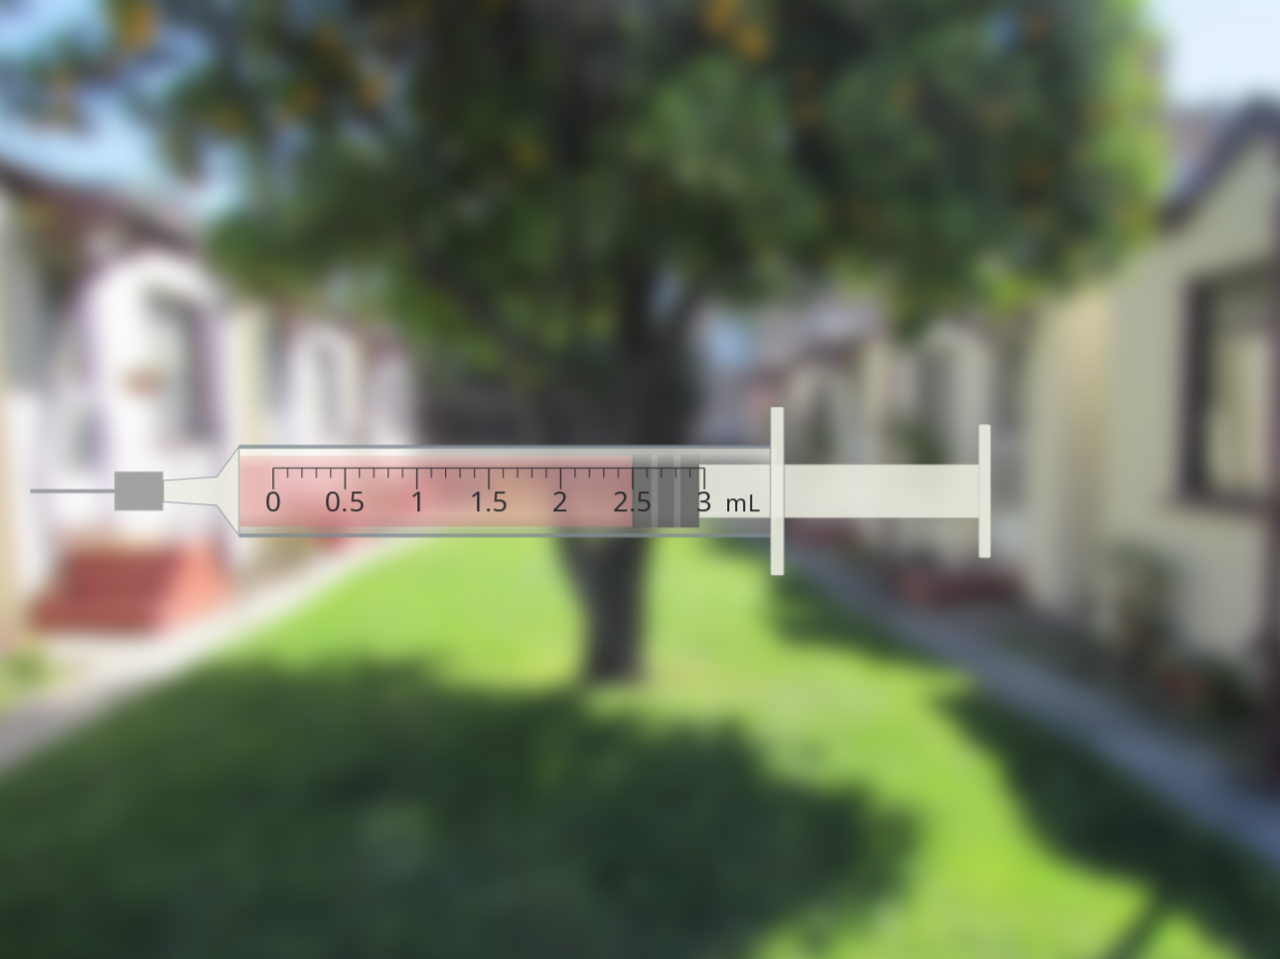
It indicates 2.5 mL
